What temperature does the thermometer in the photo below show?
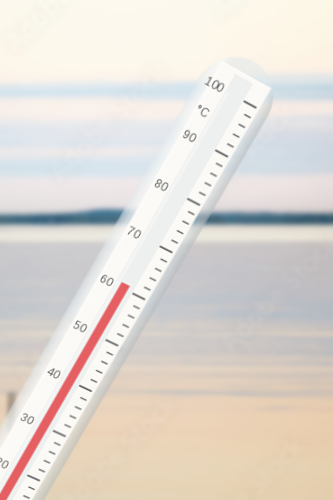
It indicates 61 °C
